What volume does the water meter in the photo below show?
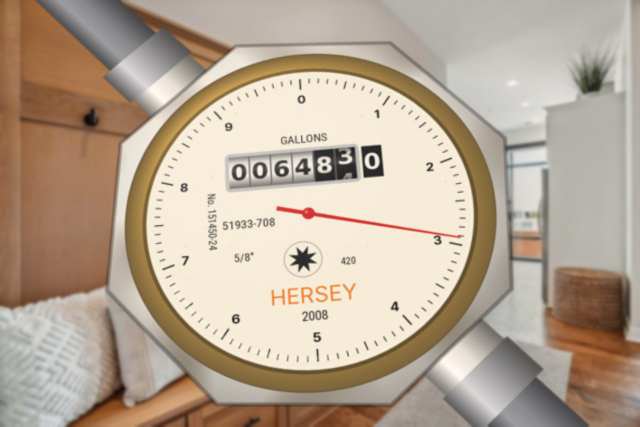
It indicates 64832.9 gal
